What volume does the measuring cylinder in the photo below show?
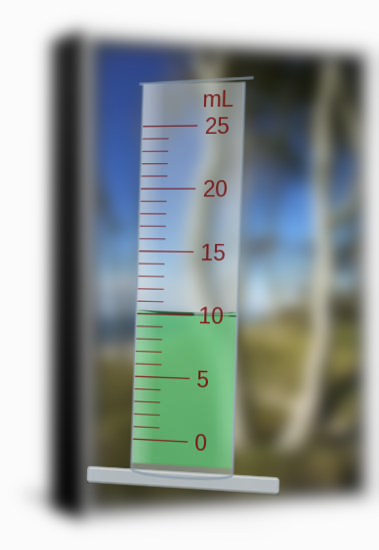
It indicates 10 mL
